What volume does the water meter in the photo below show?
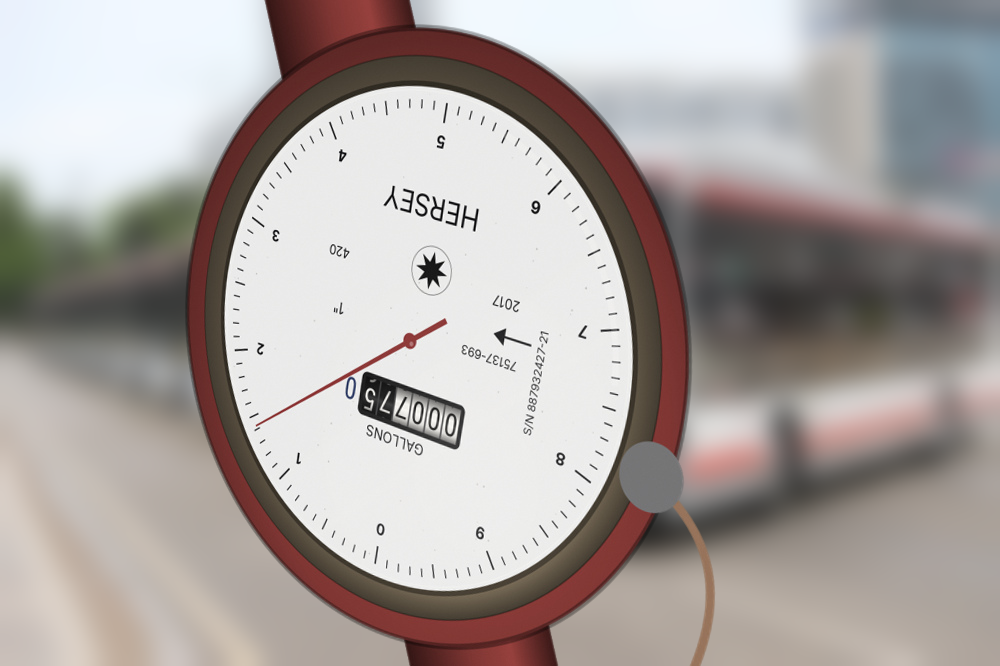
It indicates 7751.4 gal
